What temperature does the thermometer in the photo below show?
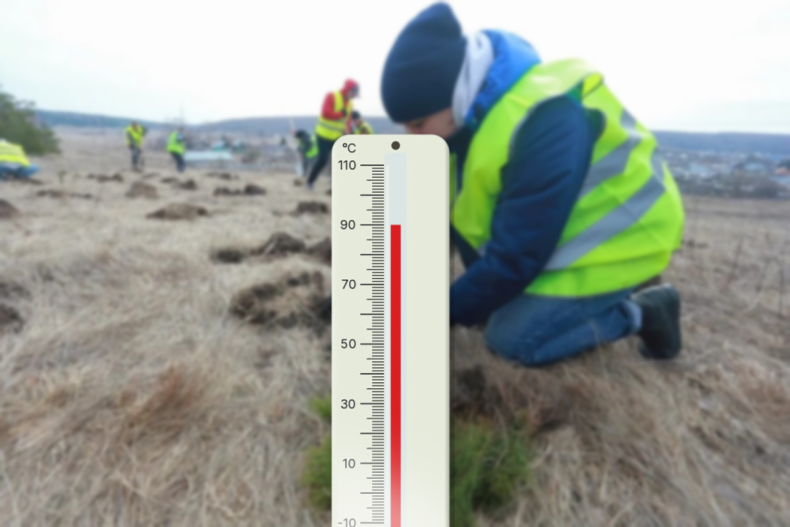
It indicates 90 °C
